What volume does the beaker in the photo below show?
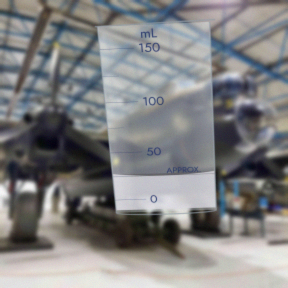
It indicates 25 mL
